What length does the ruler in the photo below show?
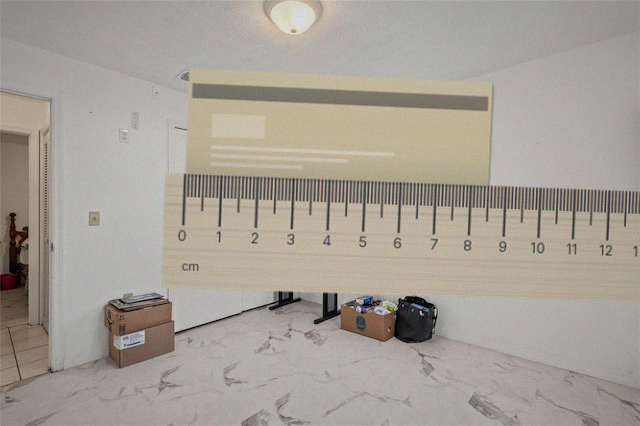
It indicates 8.5 cm
